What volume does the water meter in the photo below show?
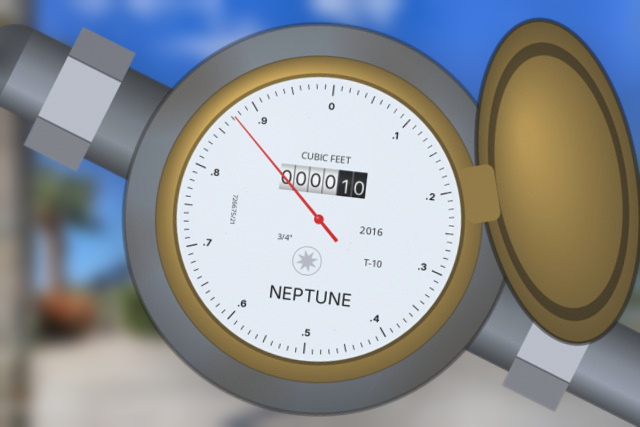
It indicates 9.87 ft³
